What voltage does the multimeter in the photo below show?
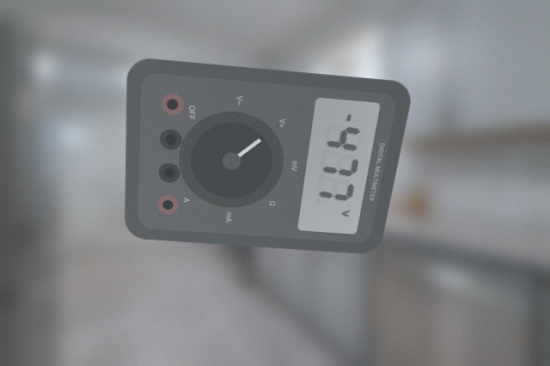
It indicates -477 V
